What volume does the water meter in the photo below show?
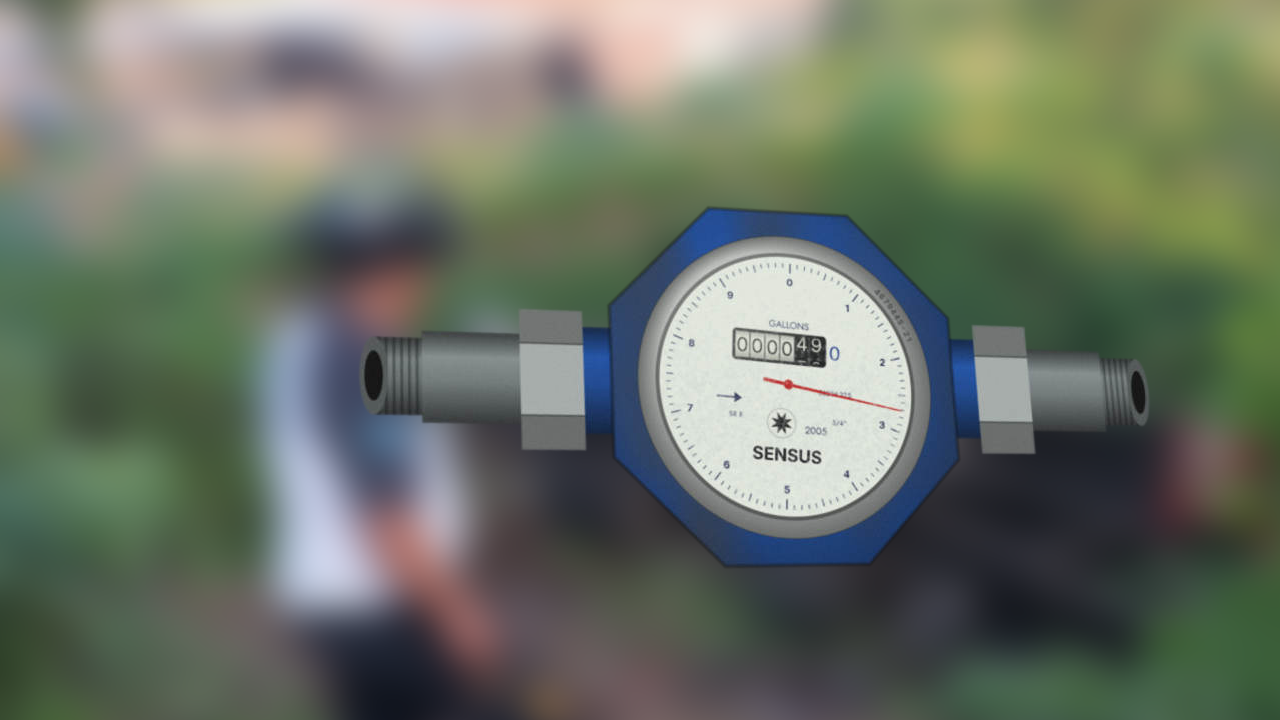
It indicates 492.7 gal
